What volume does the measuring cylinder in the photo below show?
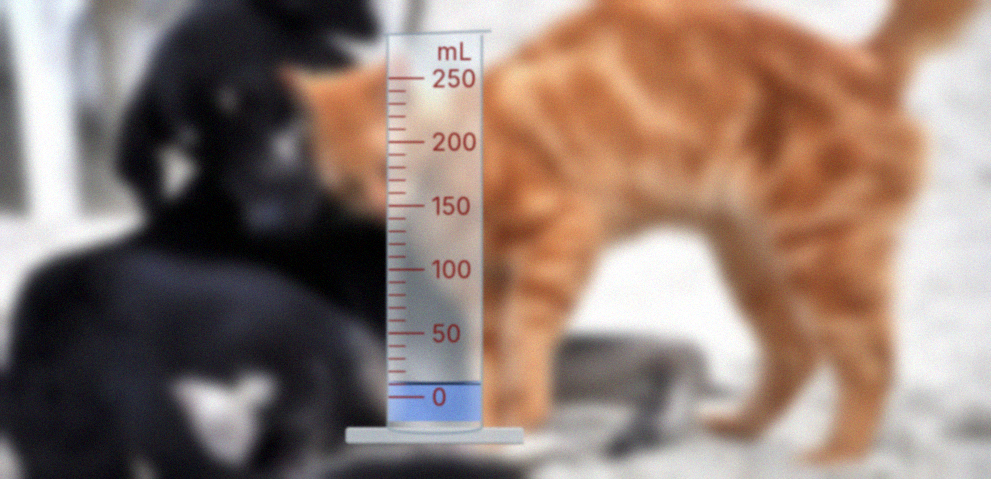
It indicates 10 mL
